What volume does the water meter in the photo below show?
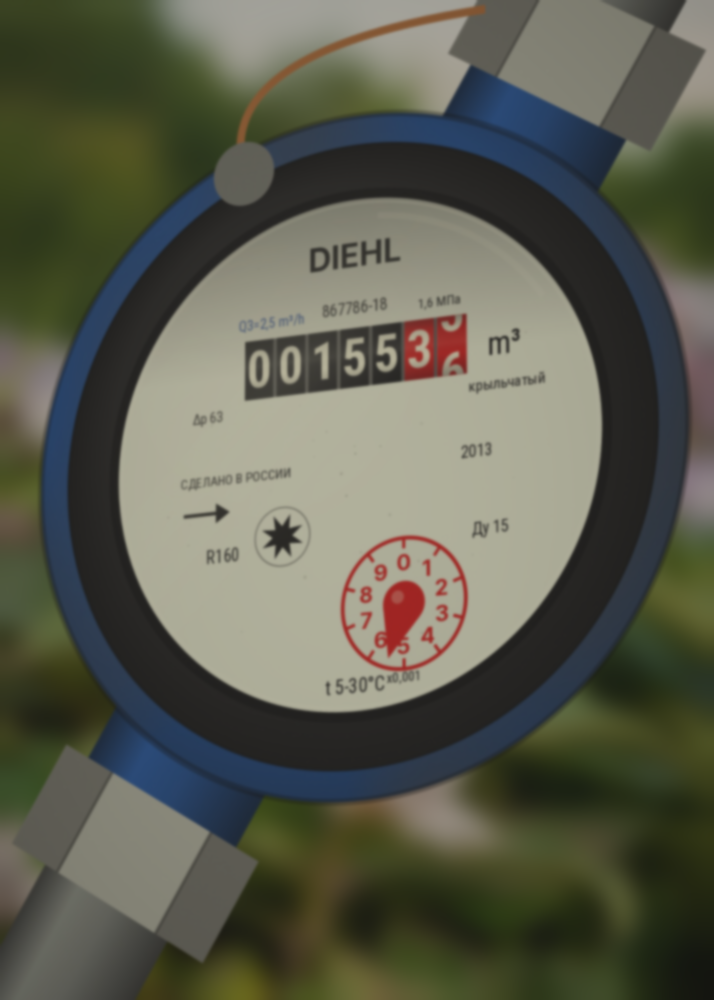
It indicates 155.355 m³
